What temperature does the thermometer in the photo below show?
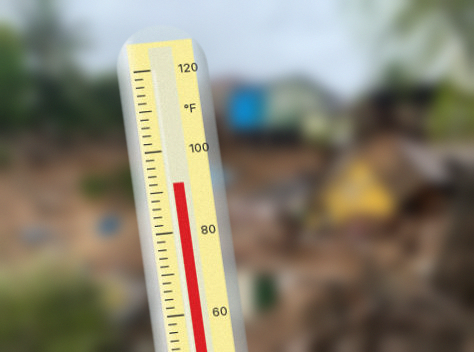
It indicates 92 °F
